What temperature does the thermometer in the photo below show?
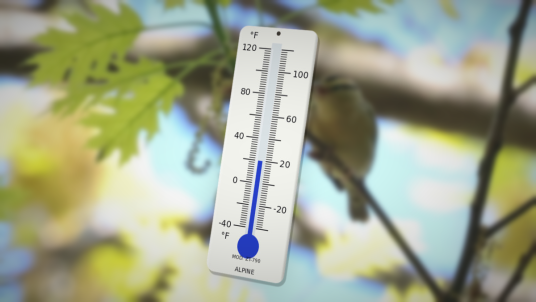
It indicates 20 °F
